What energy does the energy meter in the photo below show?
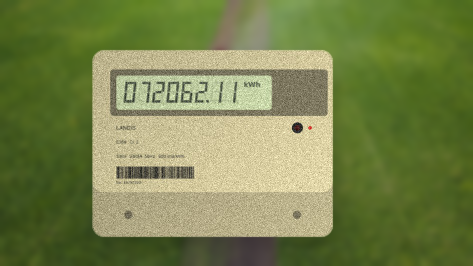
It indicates 72062.11 kWh
